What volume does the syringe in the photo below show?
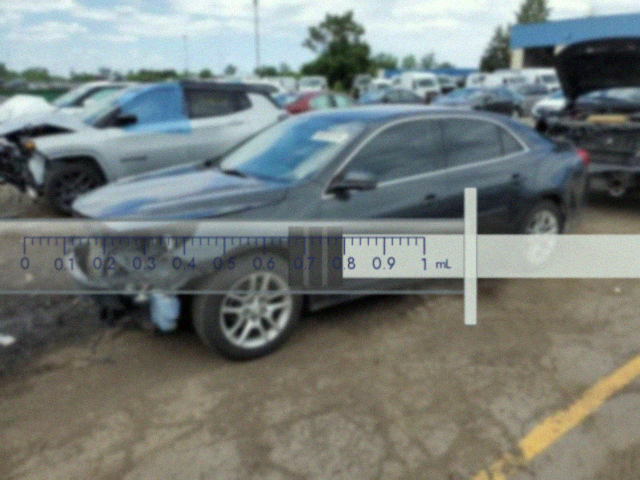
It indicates 0.66 mL
